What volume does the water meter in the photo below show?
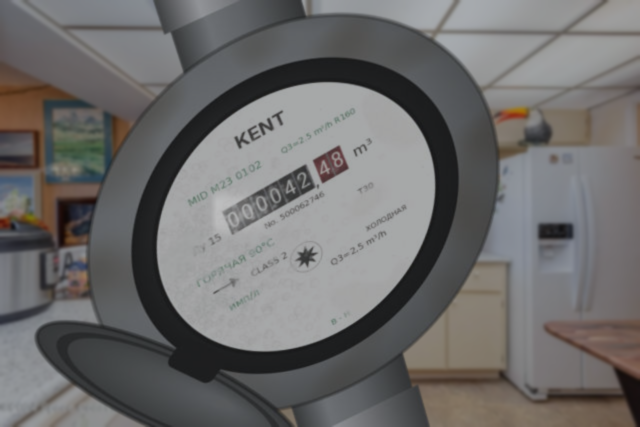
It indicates 42.48 m³
